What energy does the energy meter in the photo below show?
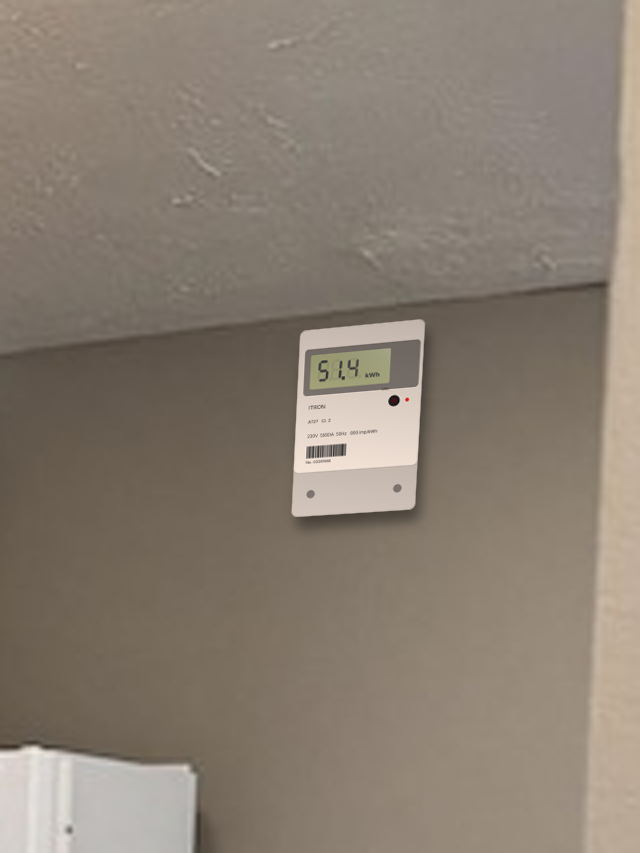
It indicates 51.4 kWh
